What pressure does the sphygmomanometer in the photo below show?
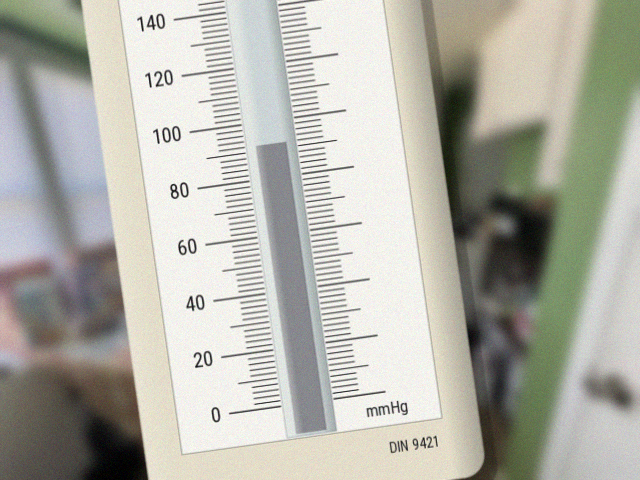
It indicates 92 mmHg
